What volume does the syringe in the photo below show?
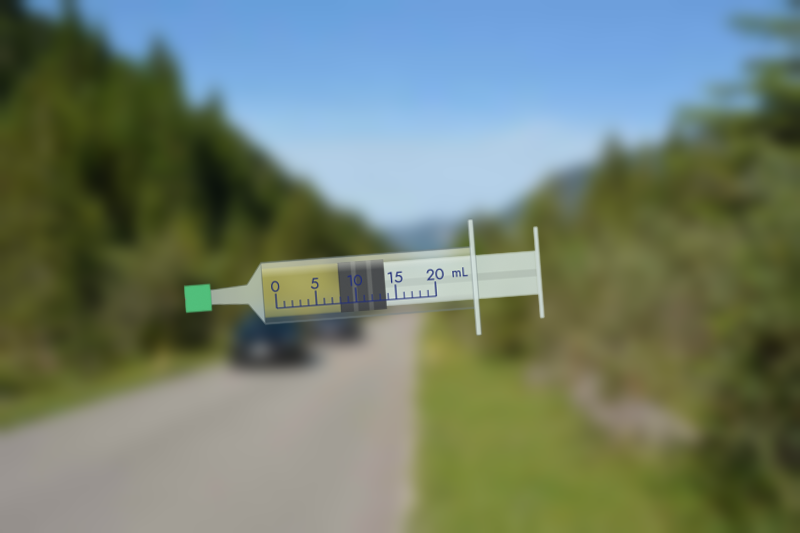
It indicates 8 mL
